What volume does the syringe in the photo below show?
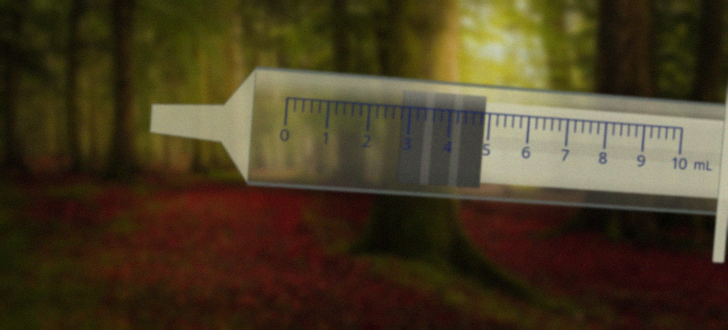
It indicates 2.8 mL
